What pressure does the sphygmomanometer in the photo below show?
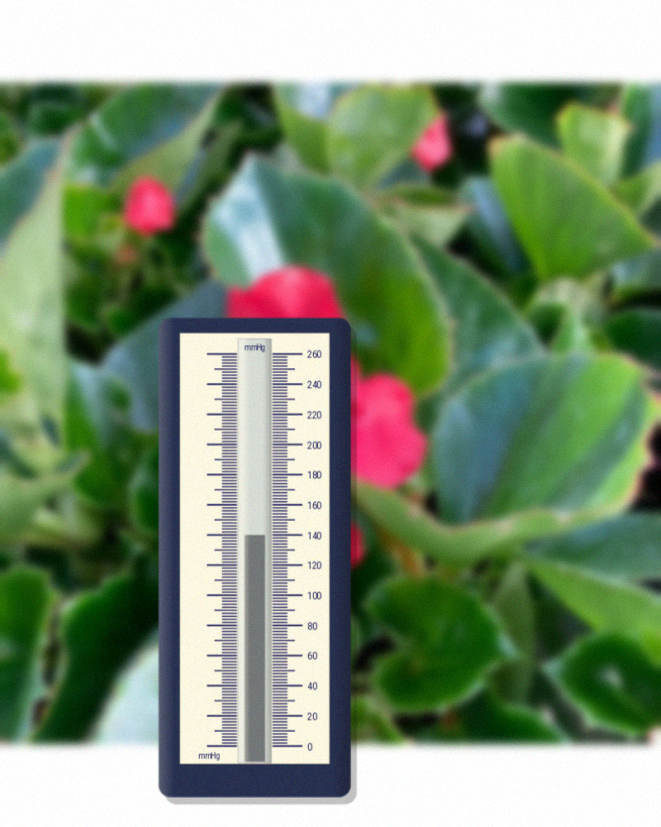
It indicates 140 mmHg
